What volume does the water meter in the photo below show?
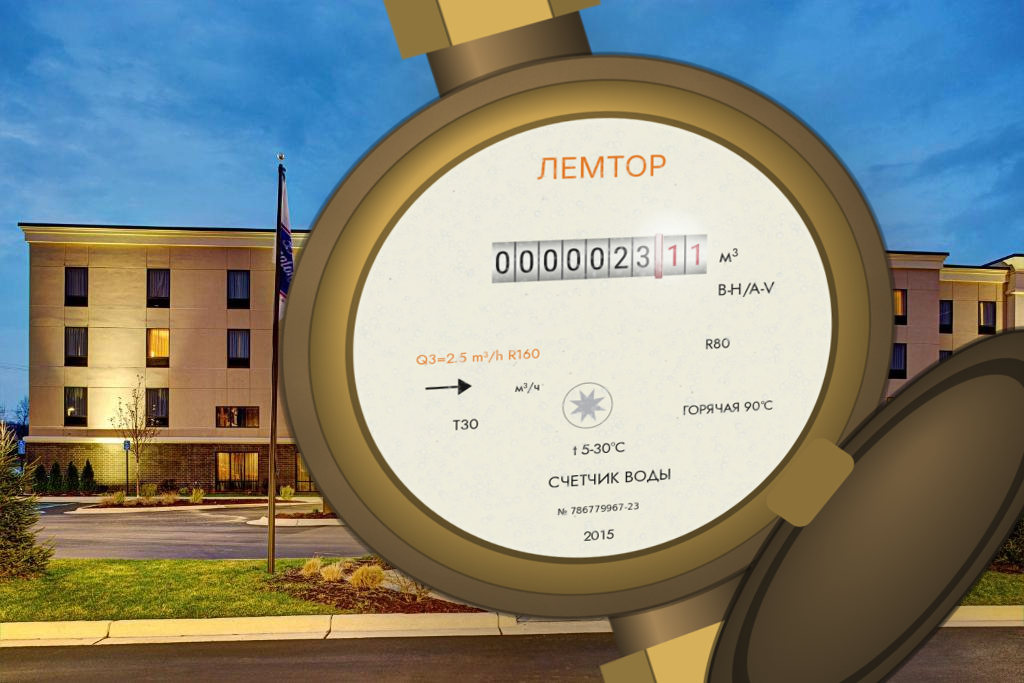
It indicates 23.11 m³
